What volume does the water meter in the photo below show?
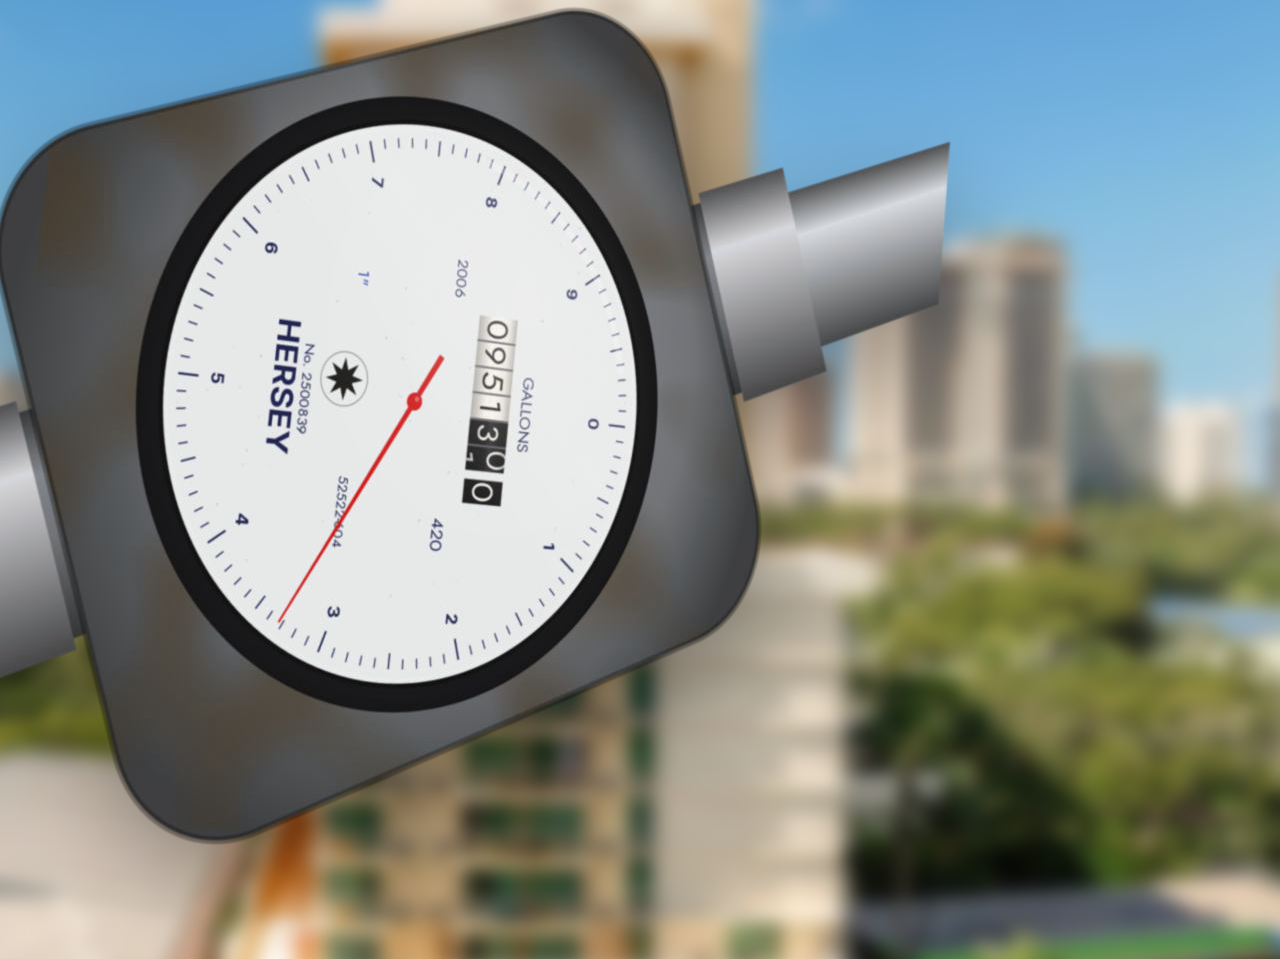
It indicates 951303.3 gal
